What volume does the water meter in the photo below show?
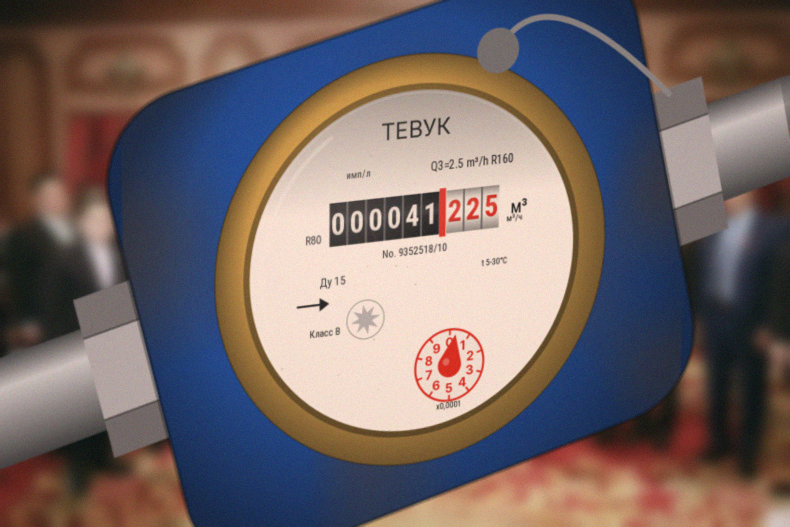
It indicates 41.2250 m³
